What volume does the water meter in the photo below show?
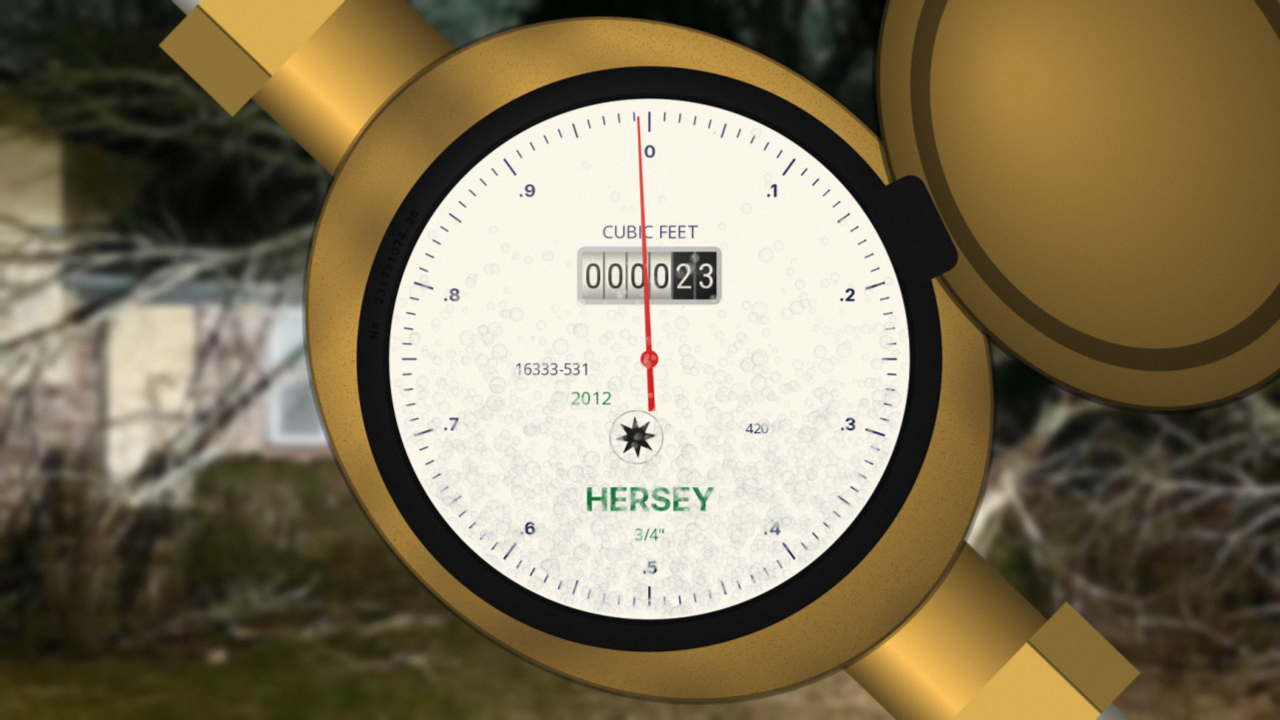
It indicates 22.99 ft³
